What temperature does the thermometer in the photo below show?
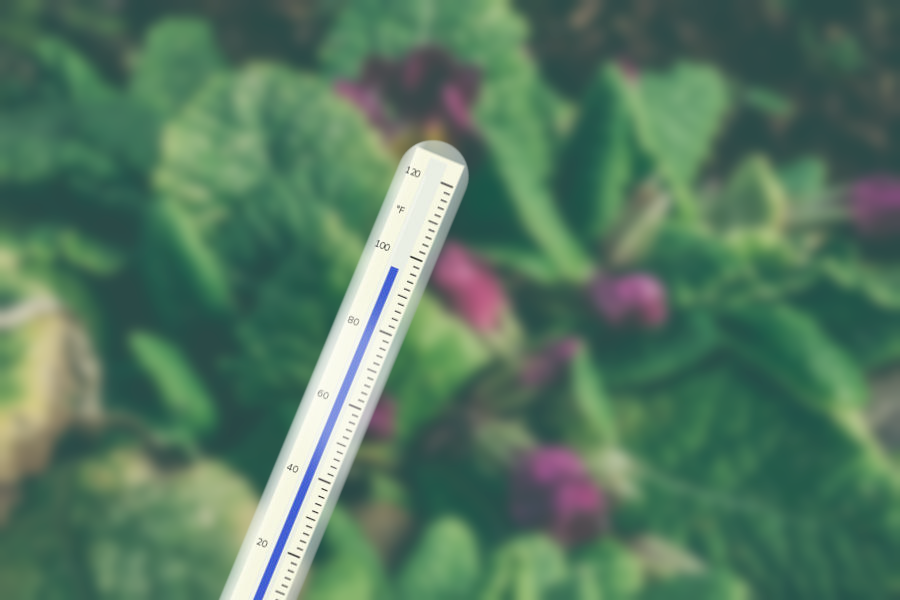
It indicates 96 °F
